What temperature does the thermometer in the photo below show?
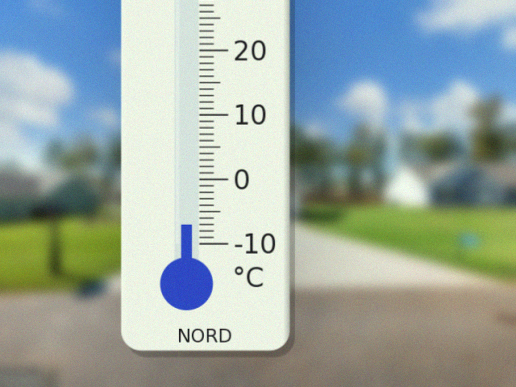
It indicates -7 °C
